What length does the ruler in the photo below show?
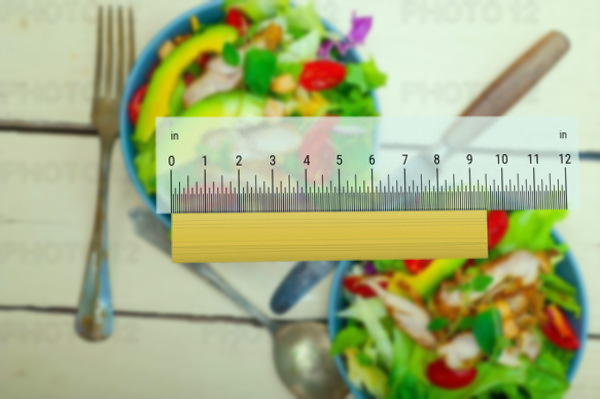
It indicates 9.5 in
